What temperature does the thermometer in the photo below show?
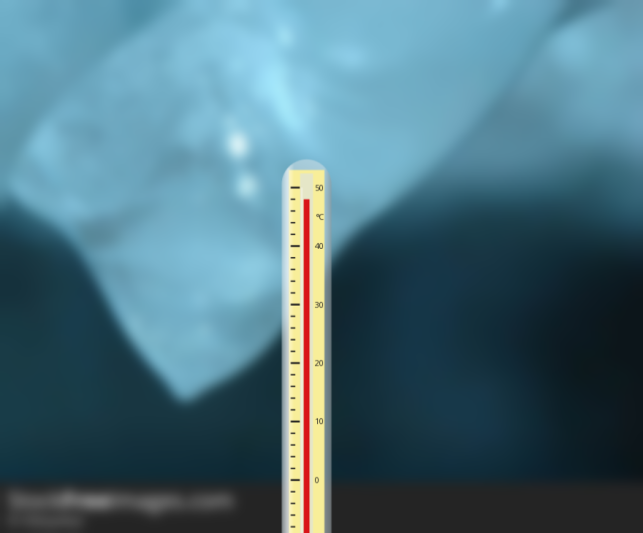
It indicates 48 °C
